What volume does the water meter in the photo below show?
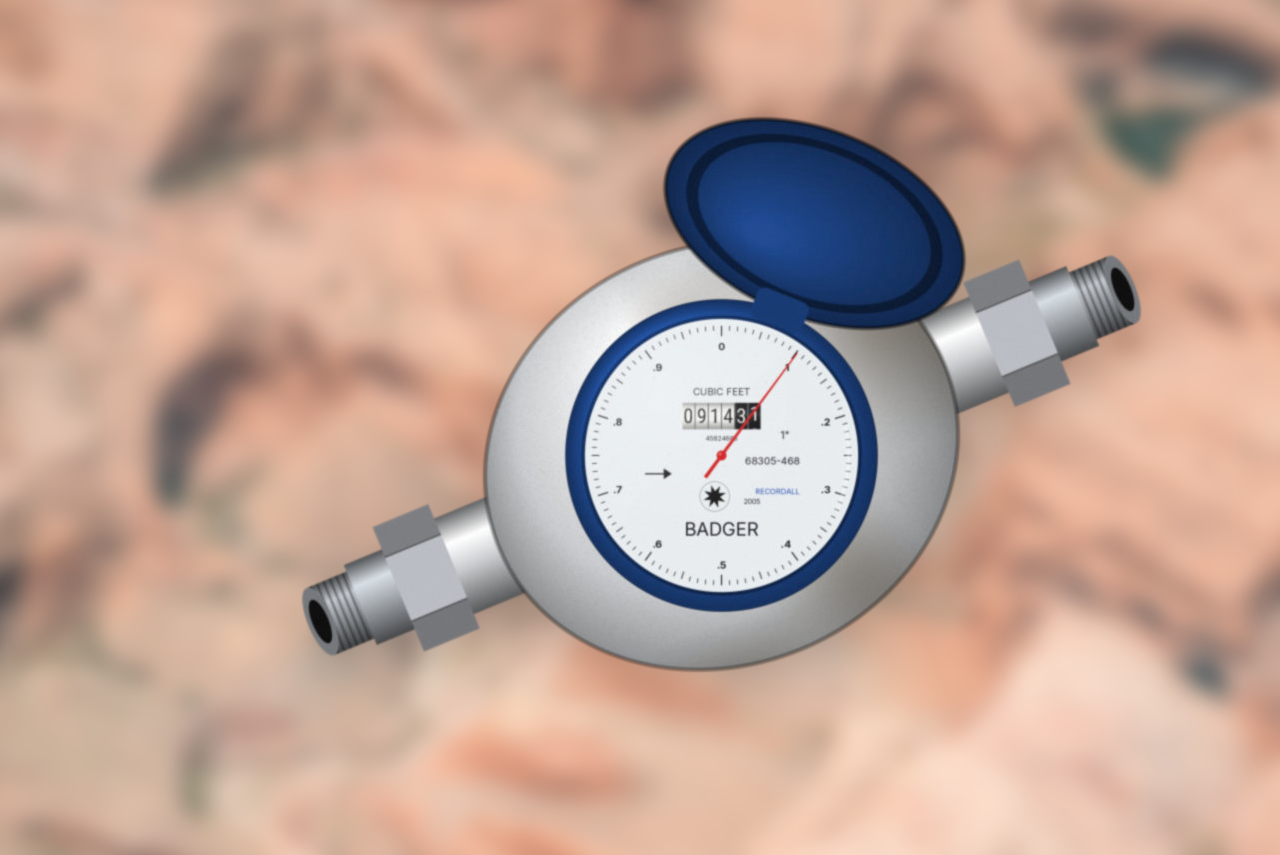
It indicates 91431.10 ft³
